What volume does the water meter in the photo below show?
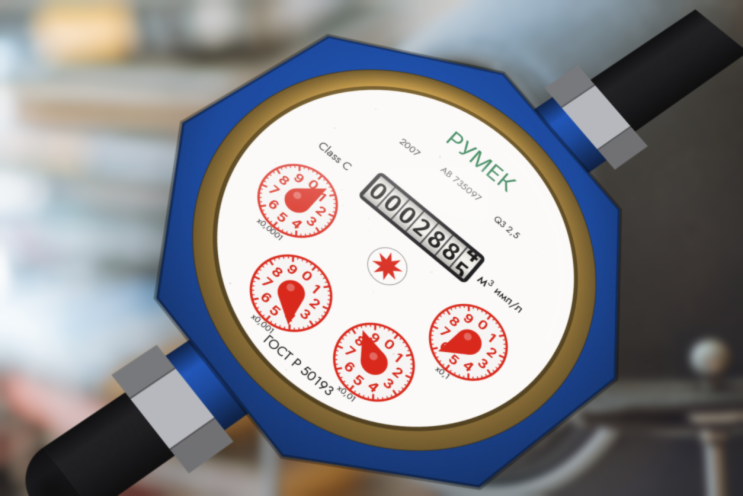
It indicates 2884.5840 m³
